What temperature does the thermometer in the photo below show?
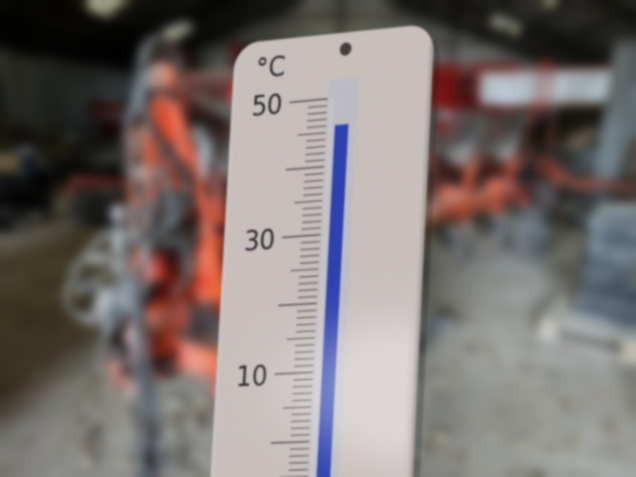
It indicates 46 °C
